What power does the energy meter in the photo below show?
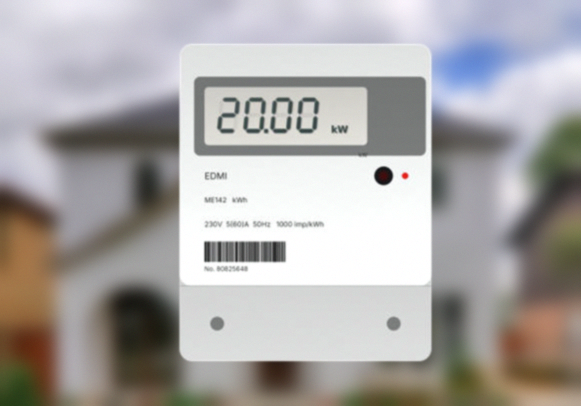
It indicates 20.00 kW
